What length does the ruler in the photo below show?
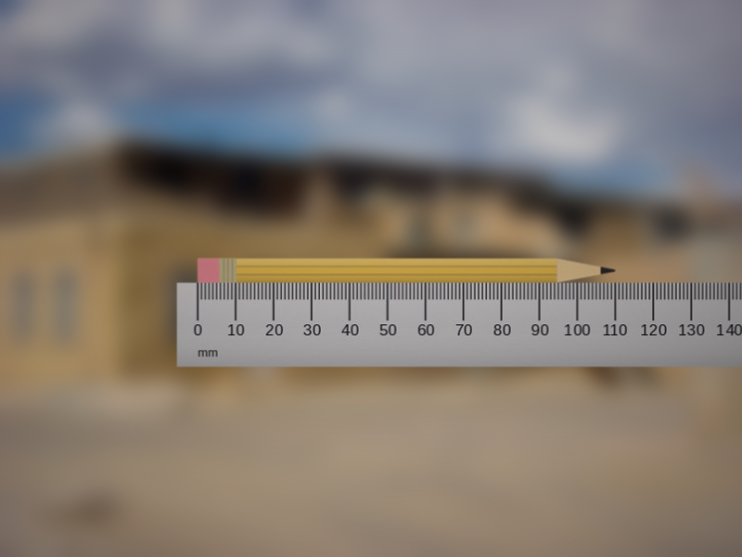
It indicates 110 mm
